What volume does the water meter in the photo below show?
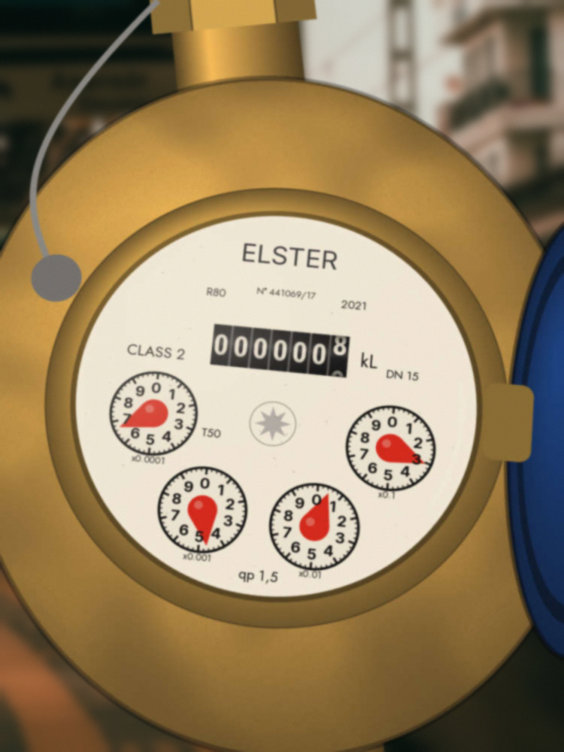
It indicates 8.3046 kL
